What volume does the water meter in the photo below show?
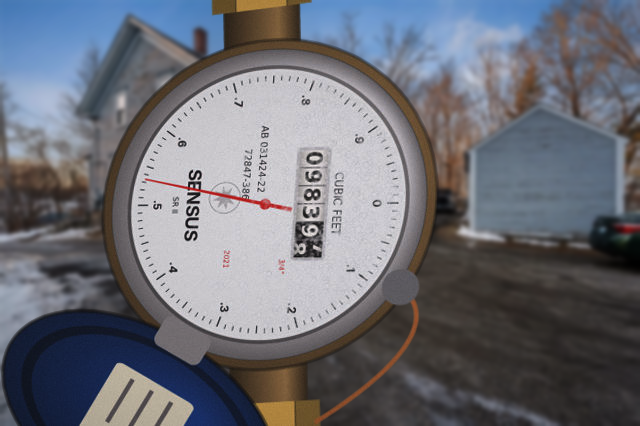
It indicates 98397.53 ft³
